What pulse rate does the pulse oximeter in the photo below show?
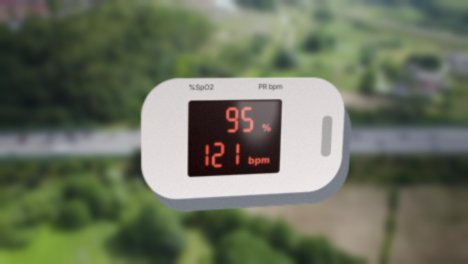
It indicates 121 bpm
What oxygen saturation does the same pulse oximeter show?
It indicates 95 %
